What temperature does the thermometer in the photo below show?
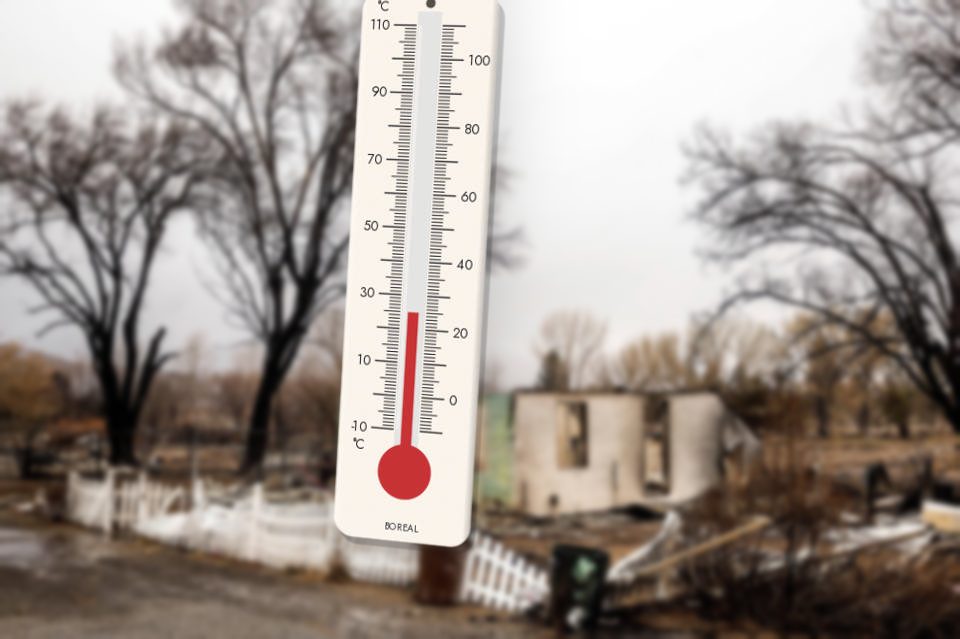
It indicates 25 °C
